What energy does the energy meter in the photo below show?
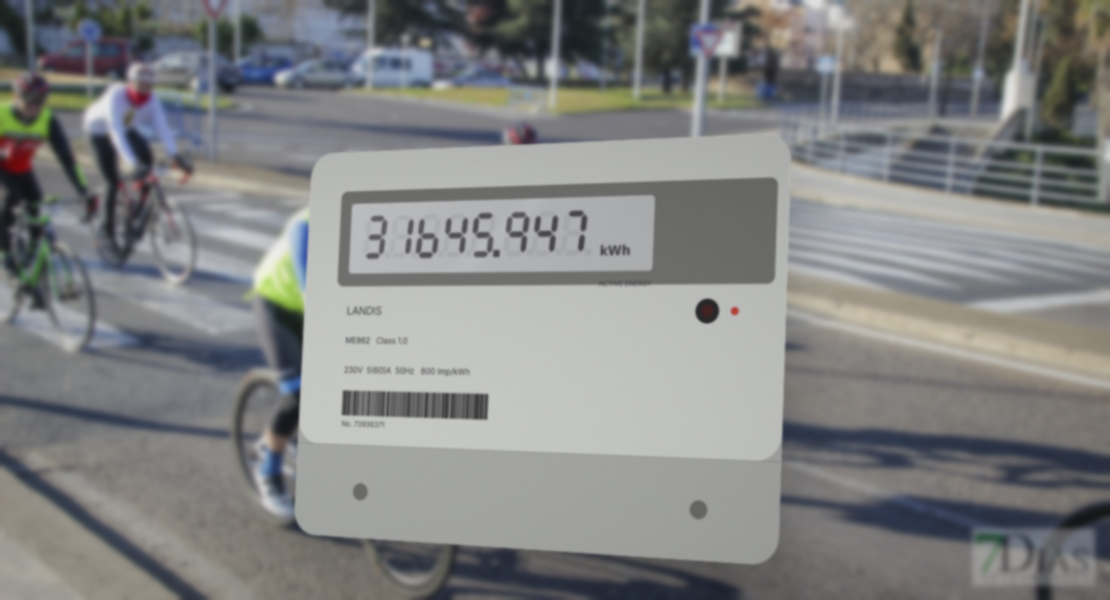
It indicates 31645.947 kWh
